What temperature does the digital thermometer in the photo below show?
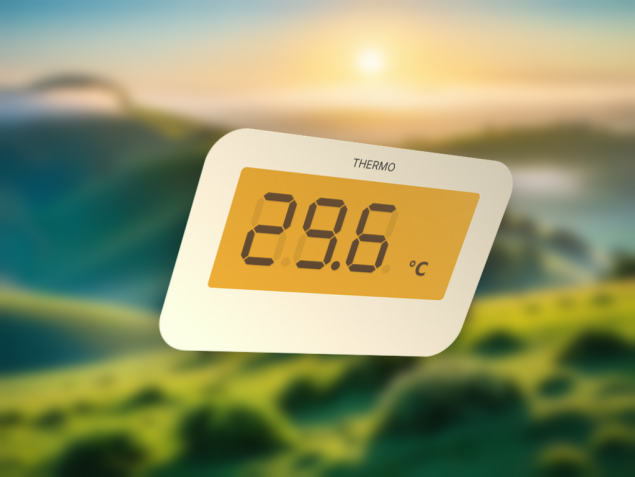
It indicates 29.6 °C
